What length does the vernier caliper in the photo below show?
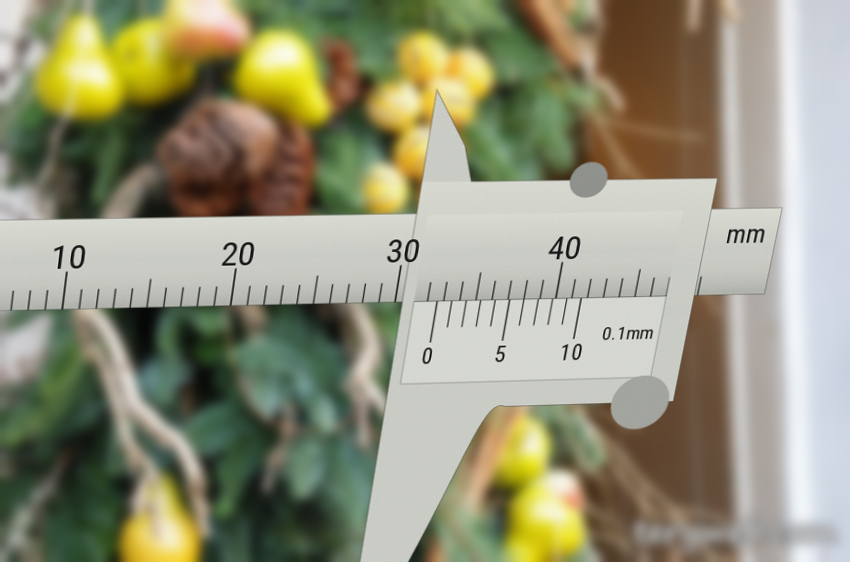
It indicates 32.6 mm
